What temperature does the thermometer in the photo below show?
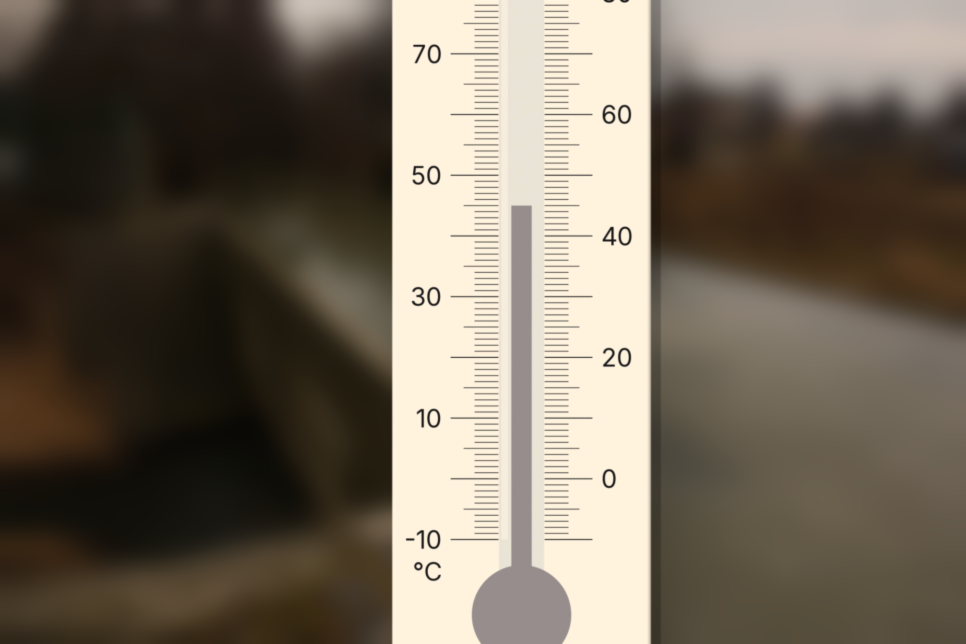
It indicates 45 °C
